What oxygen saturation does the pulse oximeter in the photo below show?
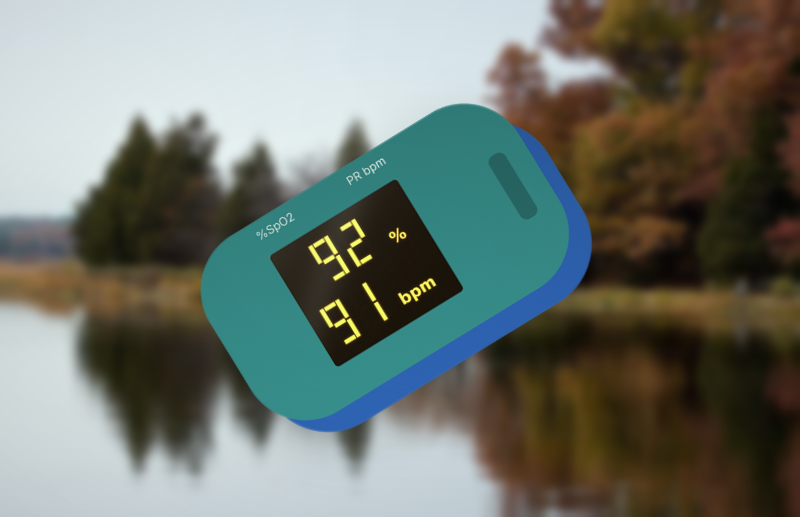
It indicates 92 %
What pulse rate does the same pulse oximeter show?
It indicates 91 bpm
